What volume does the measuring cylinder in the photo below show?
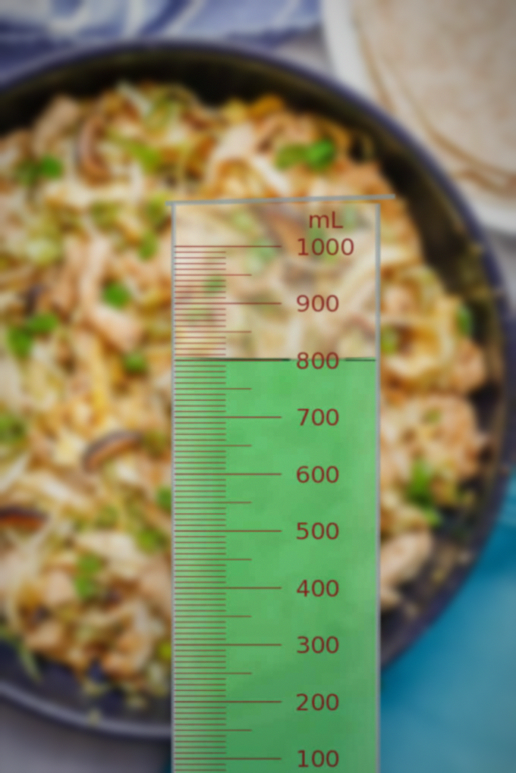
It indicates 800 mL
